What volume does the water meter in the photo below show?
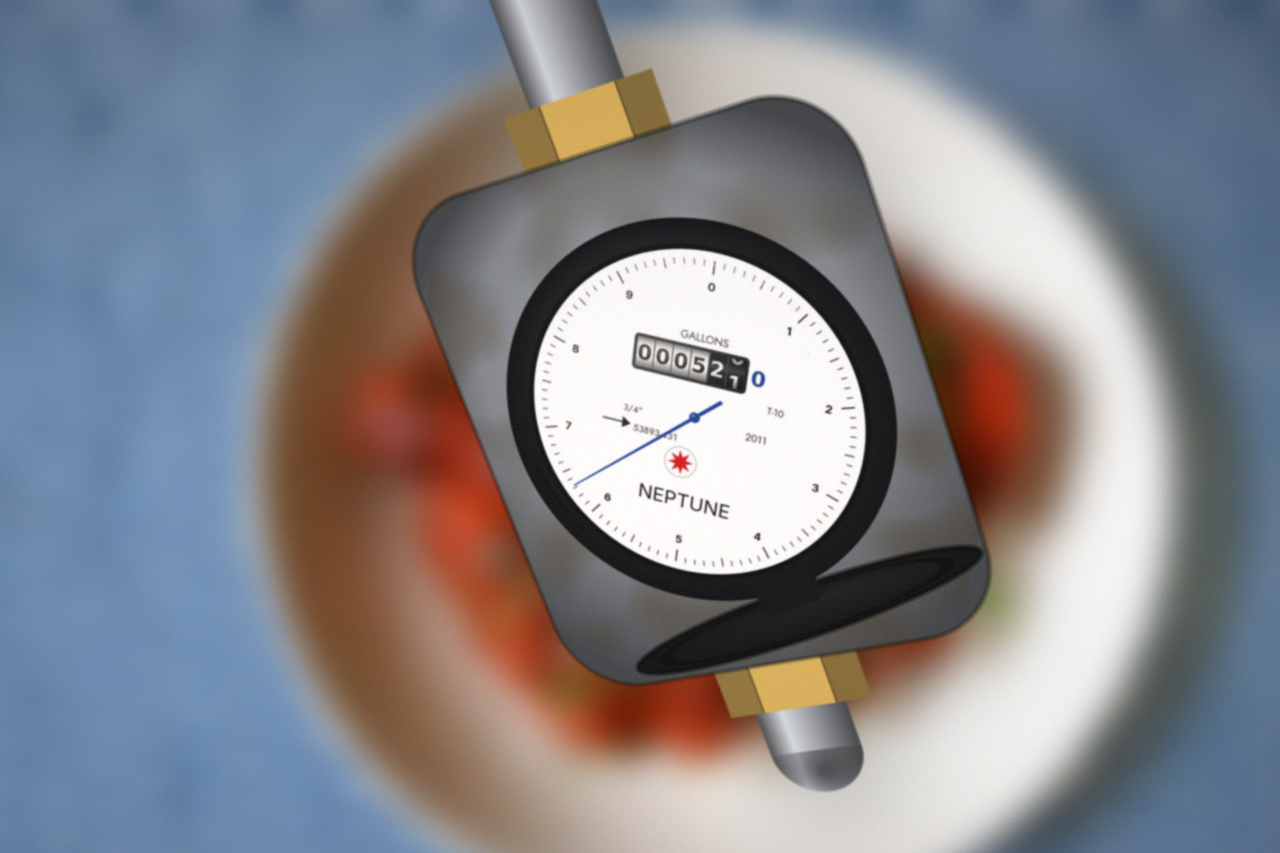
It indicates 5206.3 gal
